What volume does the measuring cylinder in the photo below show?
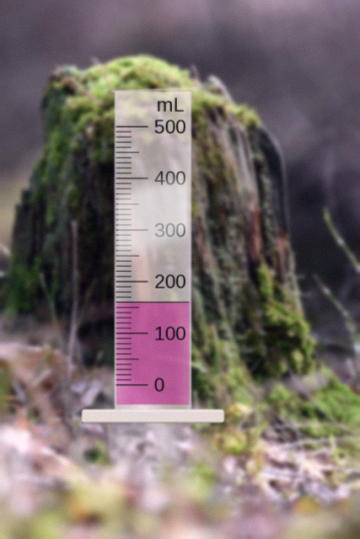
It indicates 160 mL
